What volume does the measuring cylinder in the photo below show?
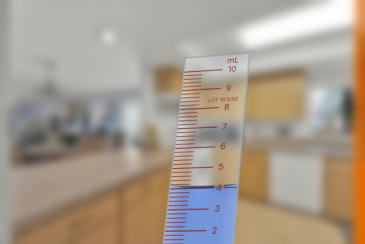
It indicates 4 mL
